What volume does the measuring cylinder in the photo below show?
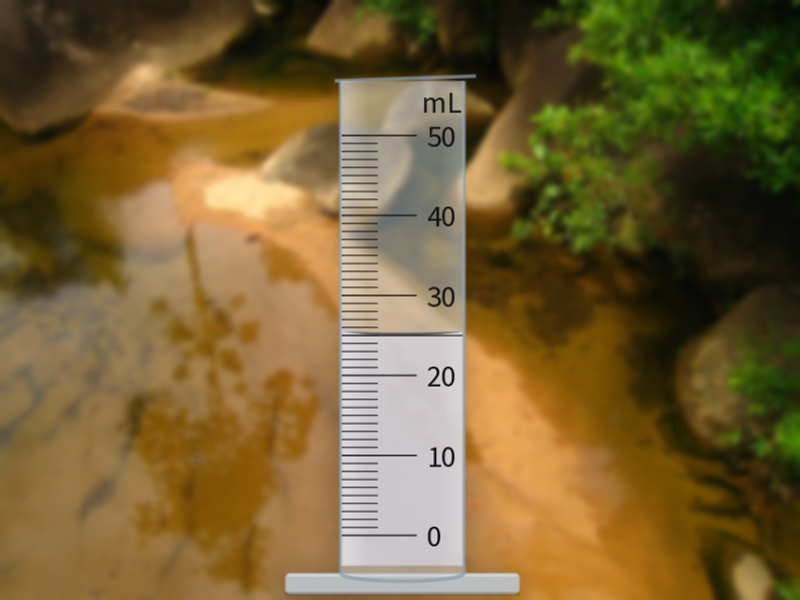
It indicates 25 mL
